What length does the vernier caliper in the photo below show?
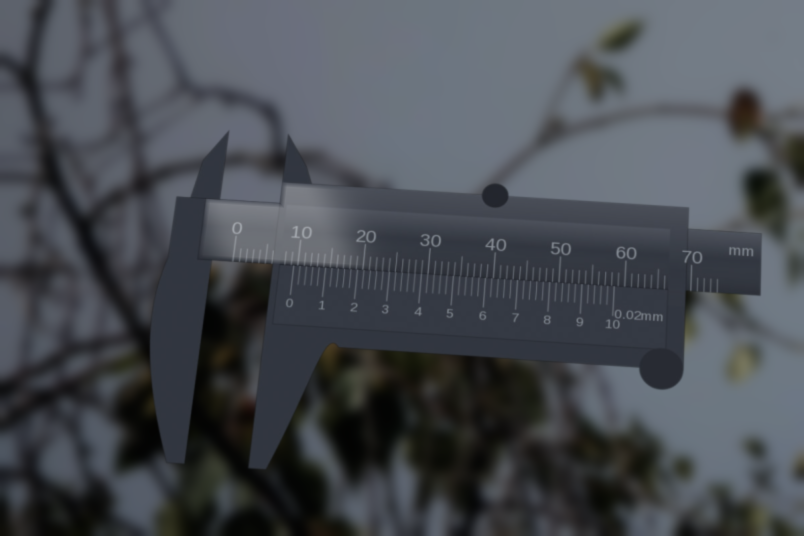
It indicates 9.4 mm
